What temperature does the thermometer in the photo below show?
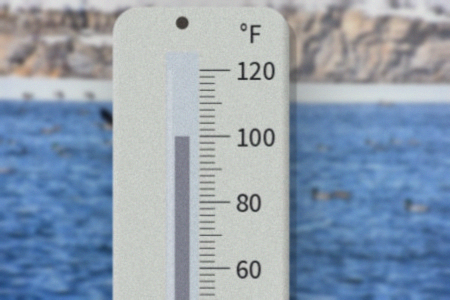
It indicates 100 °F
